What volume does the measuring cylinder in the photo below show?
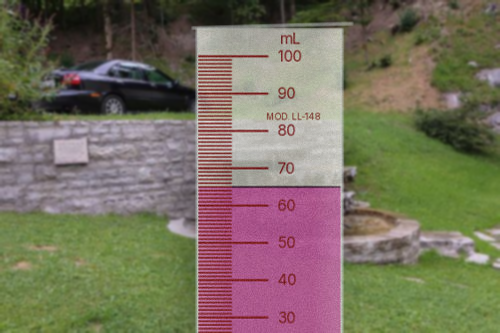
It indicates 65 mL
